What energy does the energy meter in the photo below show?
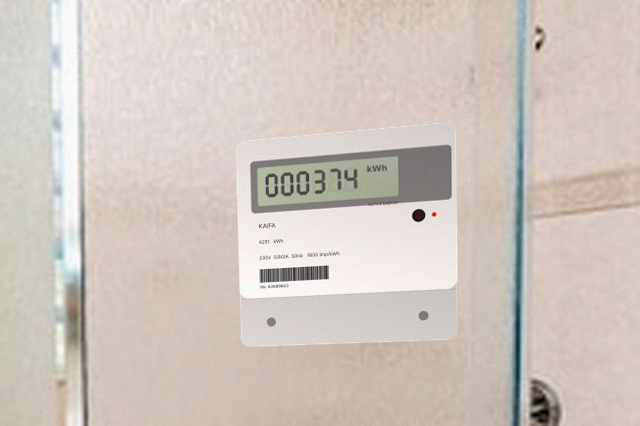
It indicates 374 kWh
